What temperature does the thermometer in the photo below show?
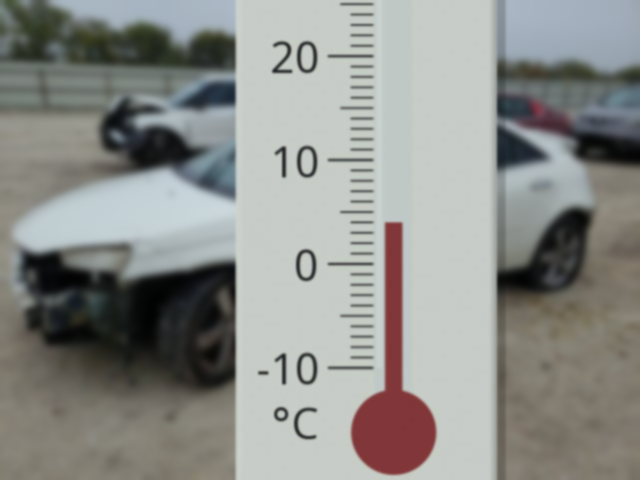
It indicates 4 °C
